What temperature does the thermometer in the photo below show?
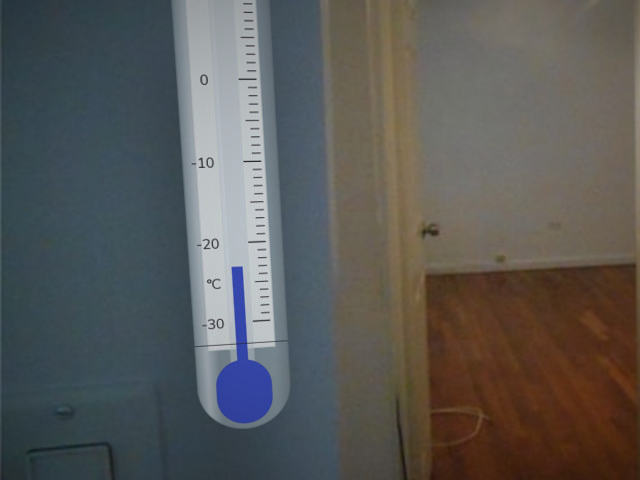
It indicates -23 °C
